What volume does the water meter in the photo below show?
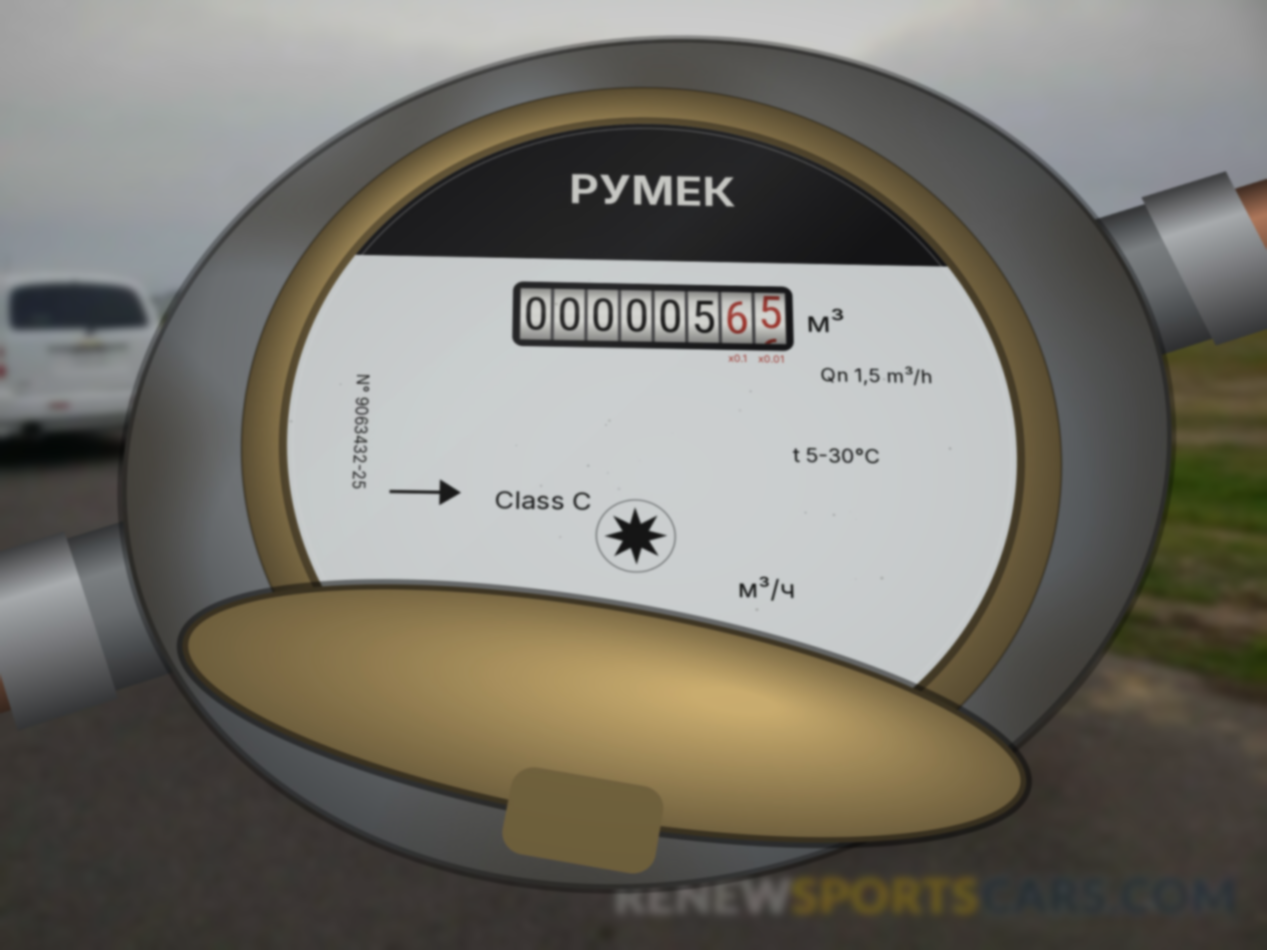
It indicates 5.65 m³
